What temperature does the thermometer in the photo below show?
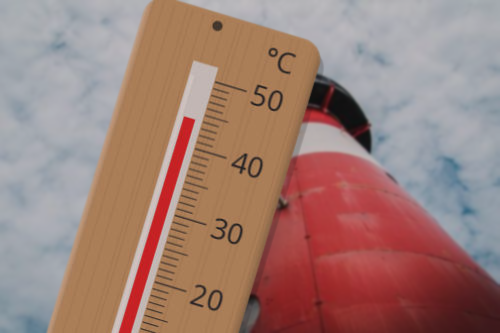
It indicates 44 °C
